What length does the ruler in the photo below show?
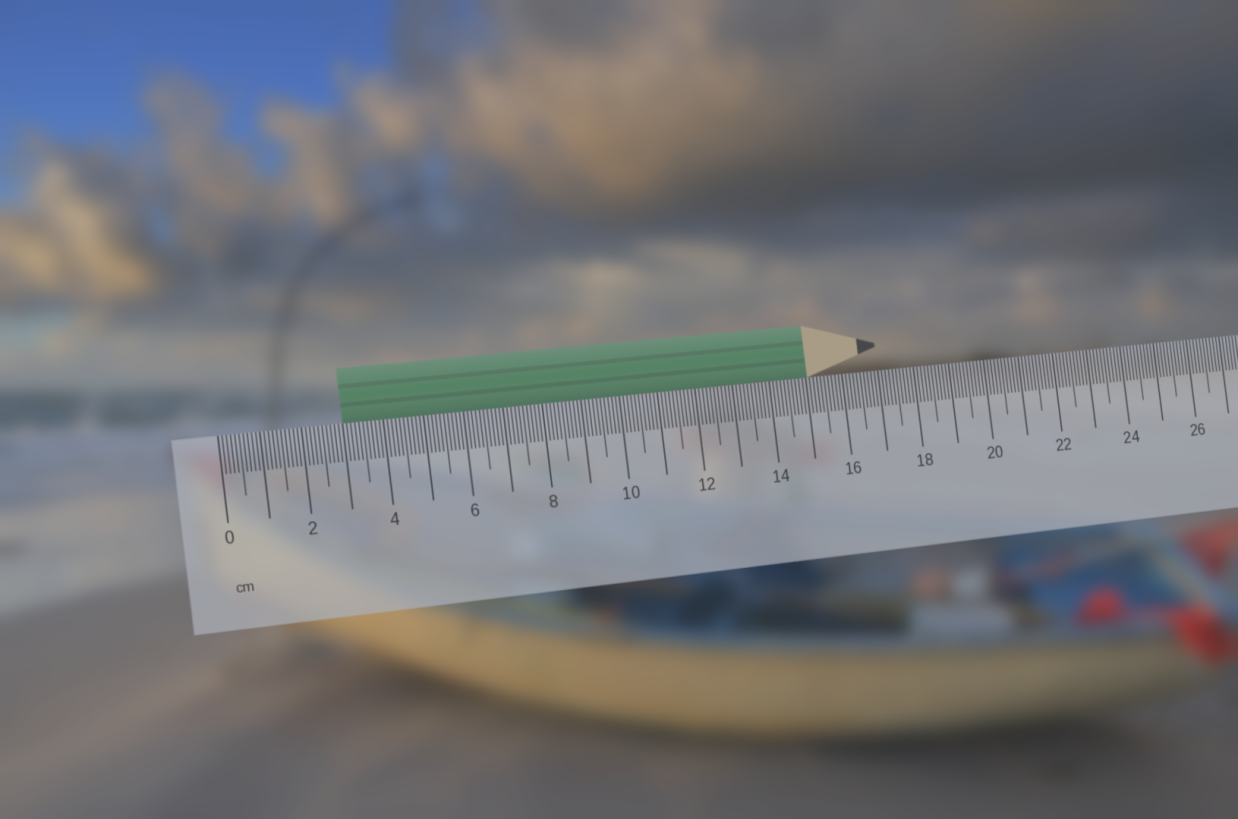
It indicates 14 cm
